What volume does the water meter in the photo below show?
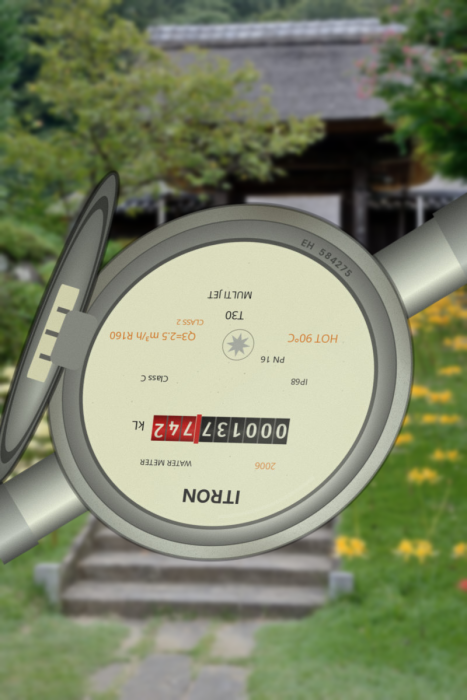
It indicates 137.742 kL
